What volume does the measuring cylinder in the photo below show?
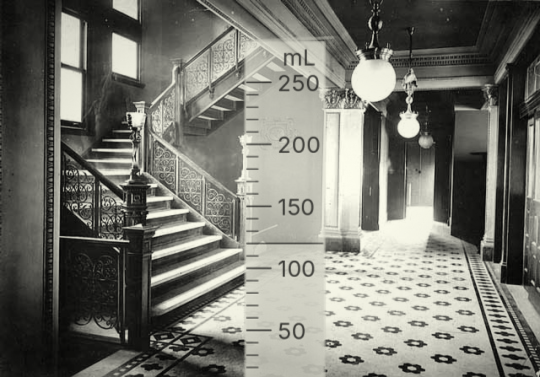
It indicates 120 mL
